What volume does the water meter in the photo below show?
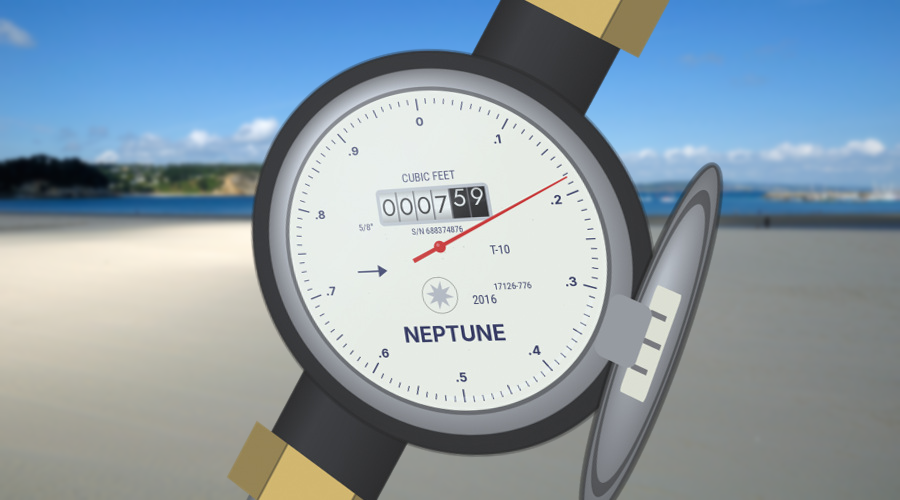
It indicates 759.18 ft³
